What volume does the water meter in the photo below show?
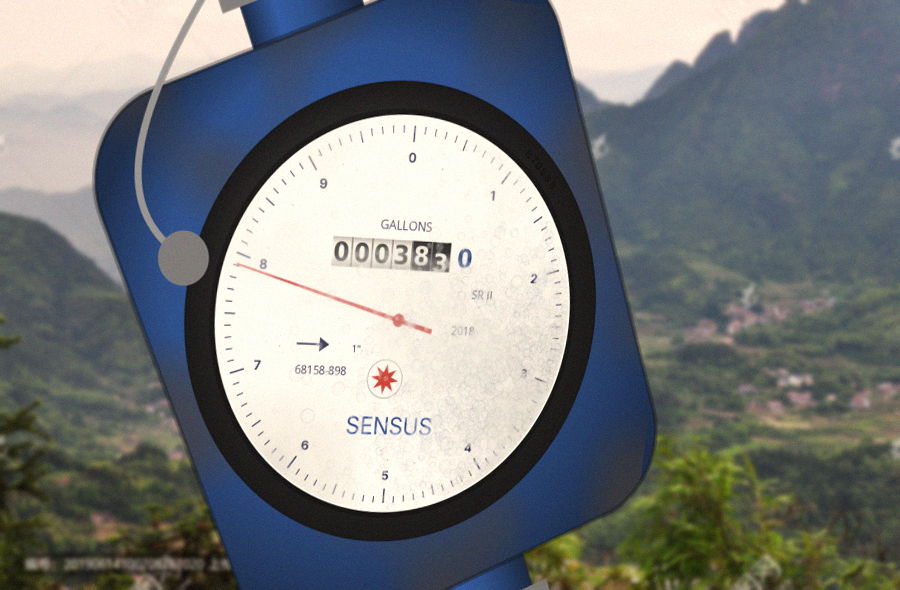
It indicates 3827.9 gal
